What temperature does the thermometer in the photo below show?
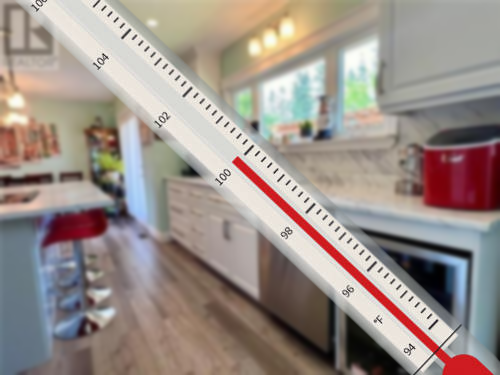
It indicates 100.1 °F
